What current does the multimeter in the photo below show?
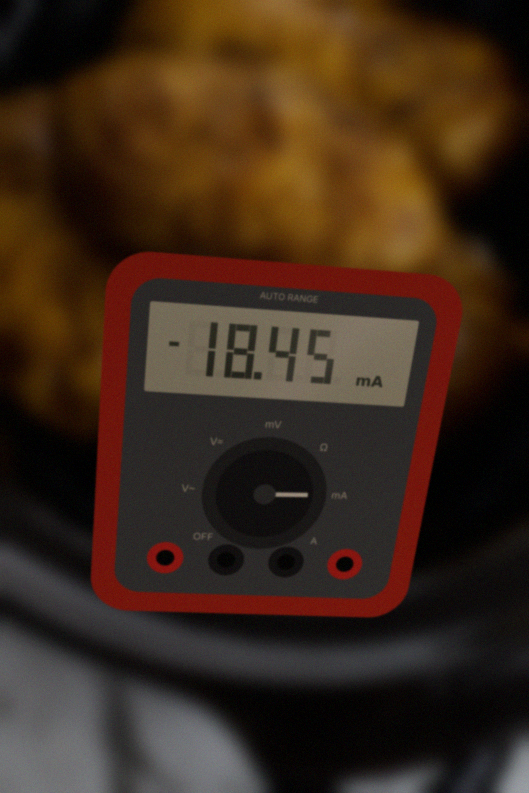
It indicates -18.45 mA
